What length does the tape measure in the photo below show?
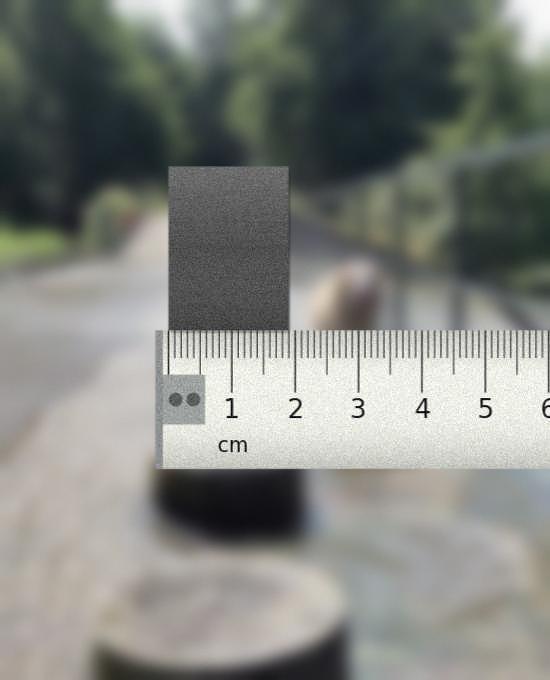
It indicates 1.9 cm
